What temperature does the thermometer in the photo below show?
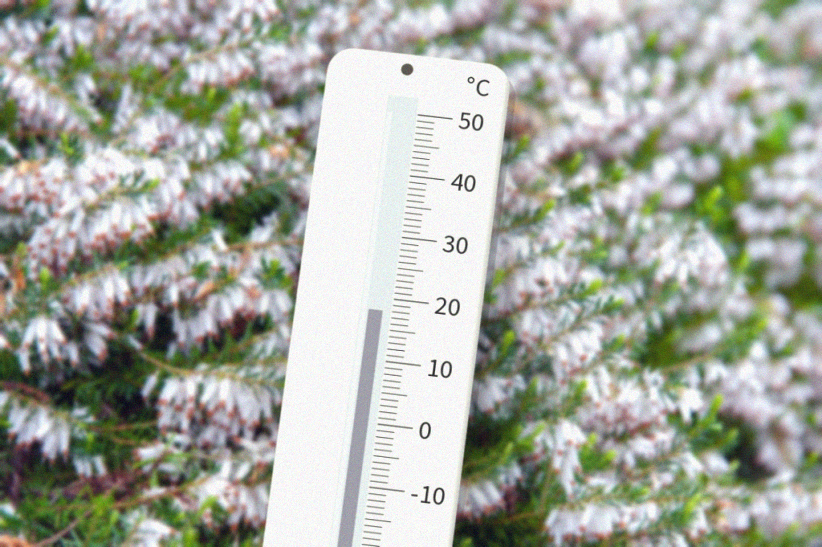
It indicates 18 °C
